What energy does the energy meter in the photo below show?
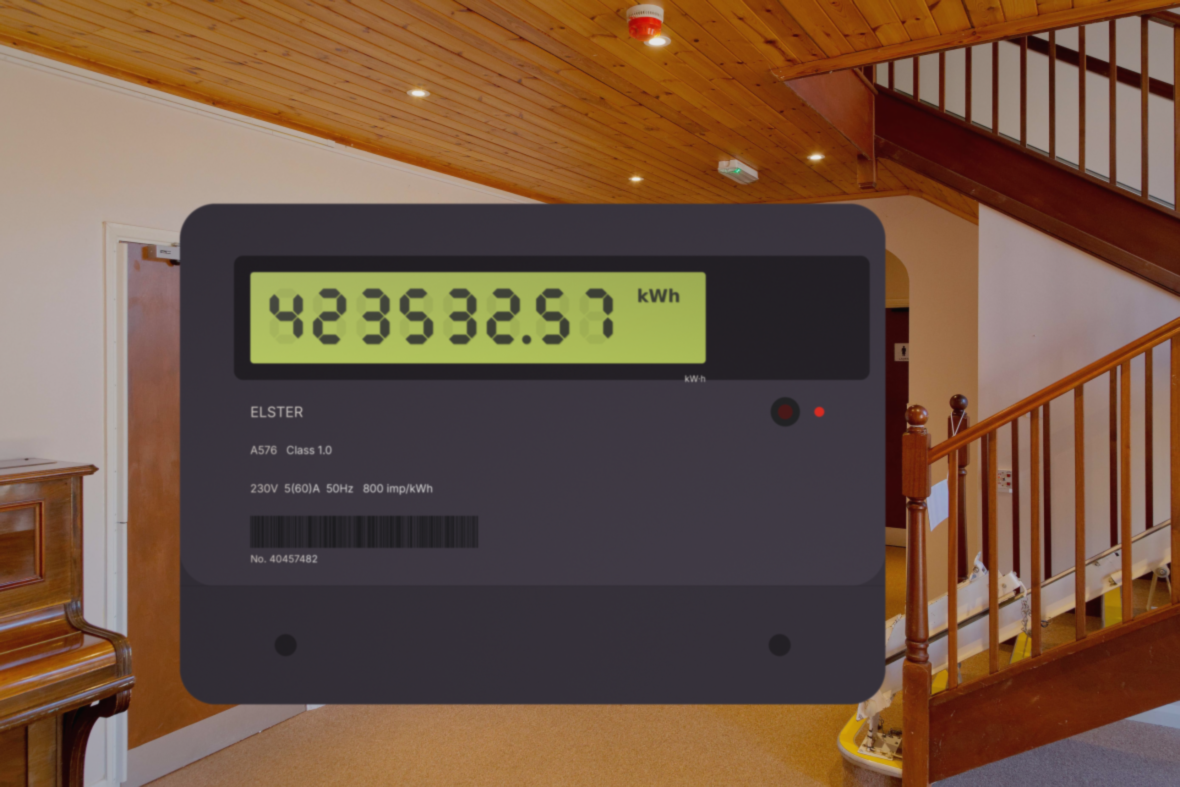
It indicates 423532.57 kWh
